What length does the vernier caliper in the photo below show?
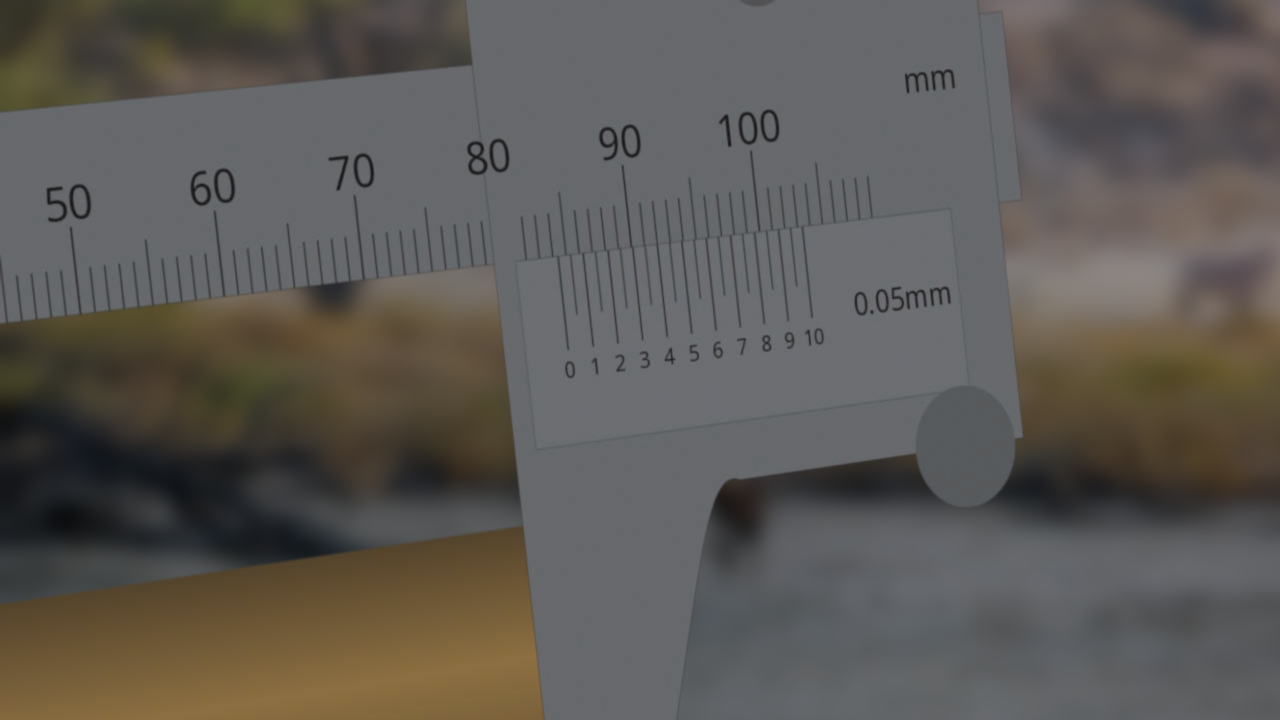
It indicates 84.4 mm
